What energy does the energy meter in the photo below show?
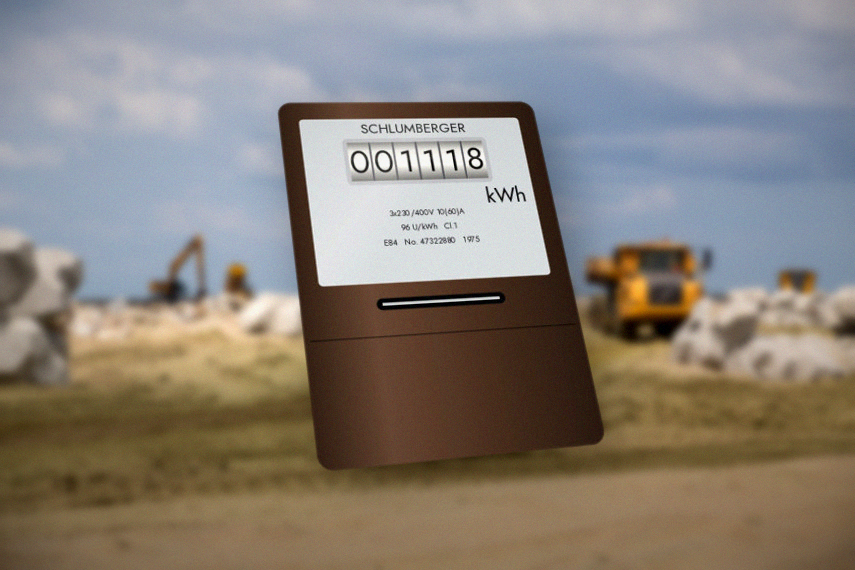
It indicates 1118 kWh
